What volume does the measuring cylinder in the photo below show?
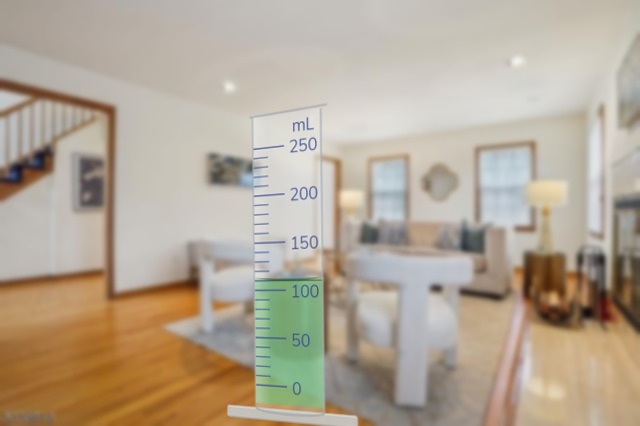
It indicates 110 mL
